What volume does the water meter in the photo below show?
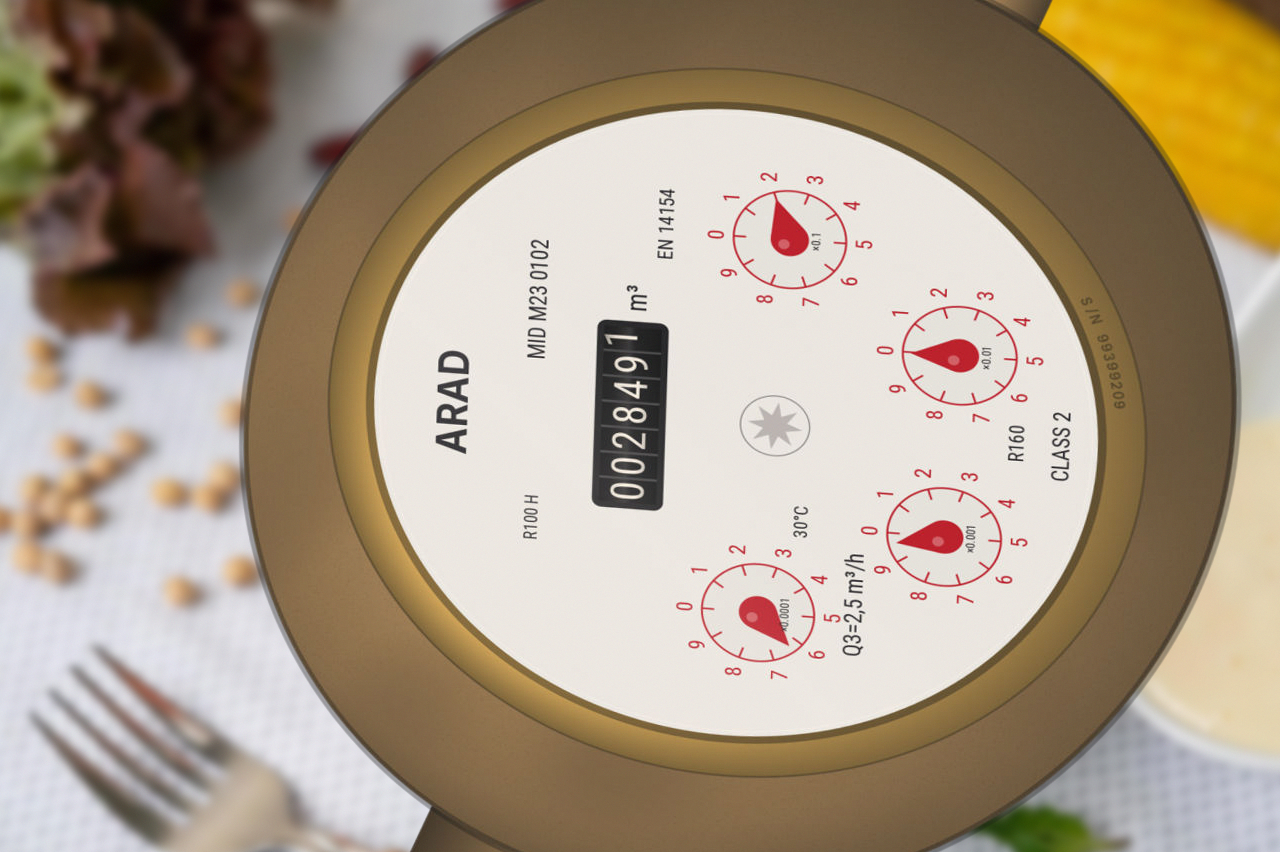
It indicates 28491.1996 m³
